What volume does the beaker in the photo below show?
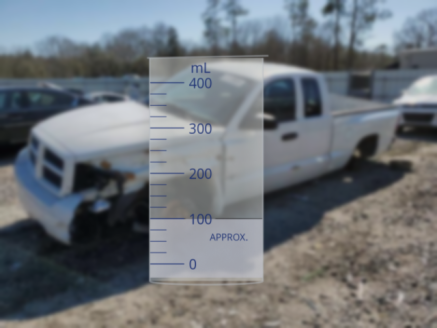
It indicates 100 mL
